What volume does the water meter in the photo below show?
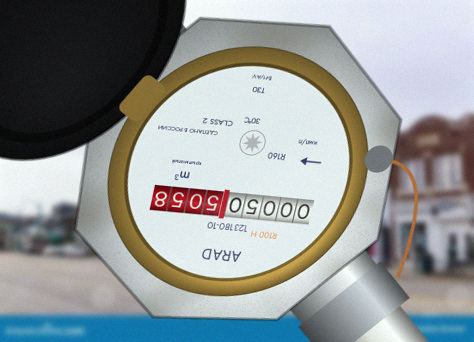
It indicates 50.5058 m³
